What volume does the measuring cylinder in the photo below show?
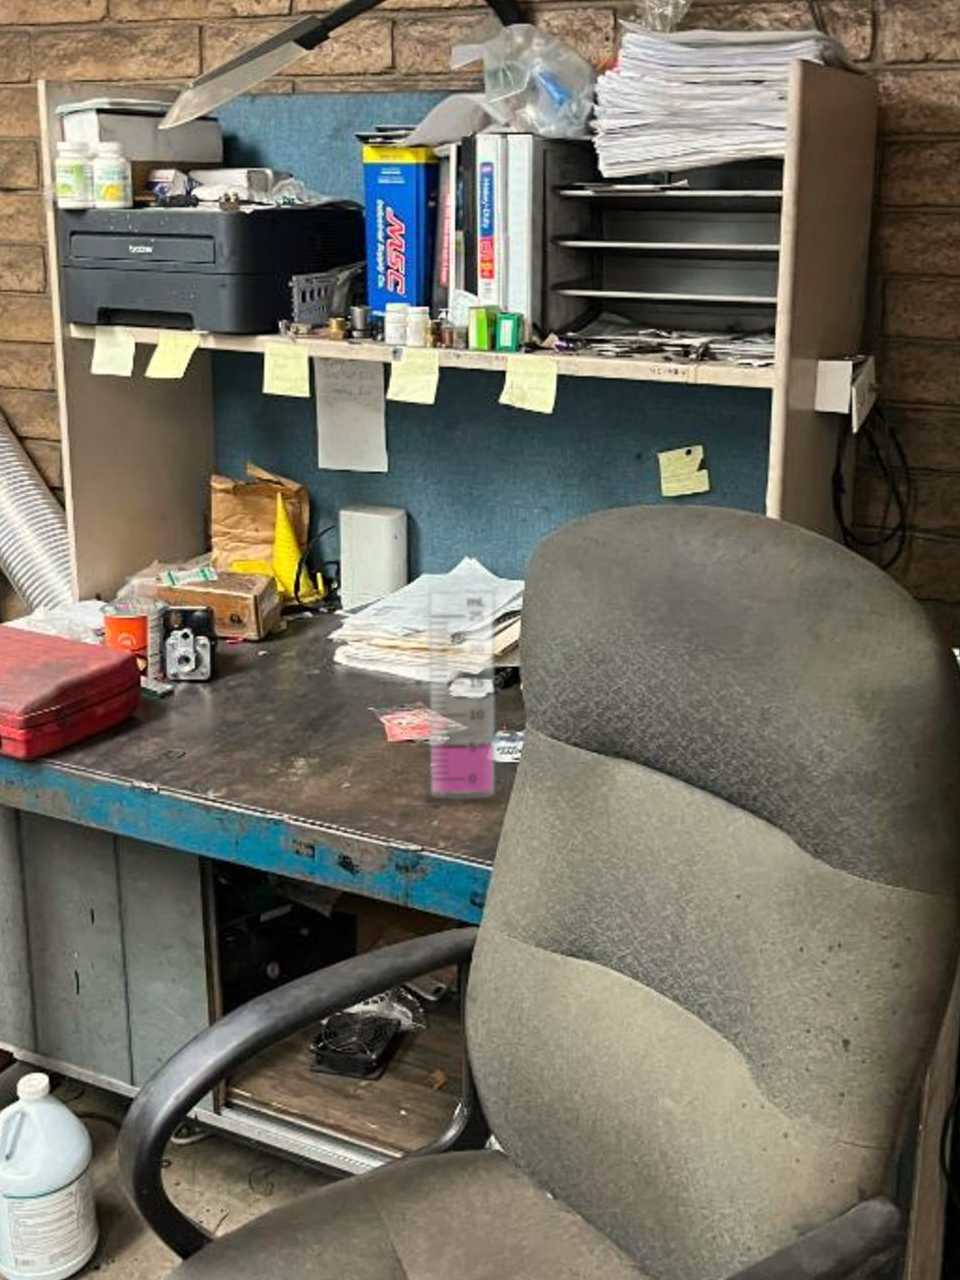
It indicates 5 mL
